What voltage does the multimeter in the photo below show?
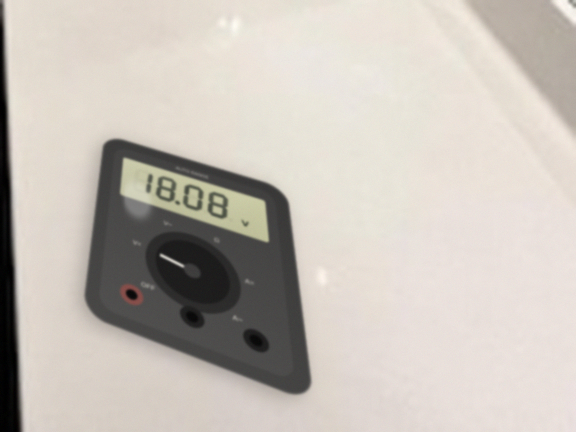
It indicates 18.08 V
